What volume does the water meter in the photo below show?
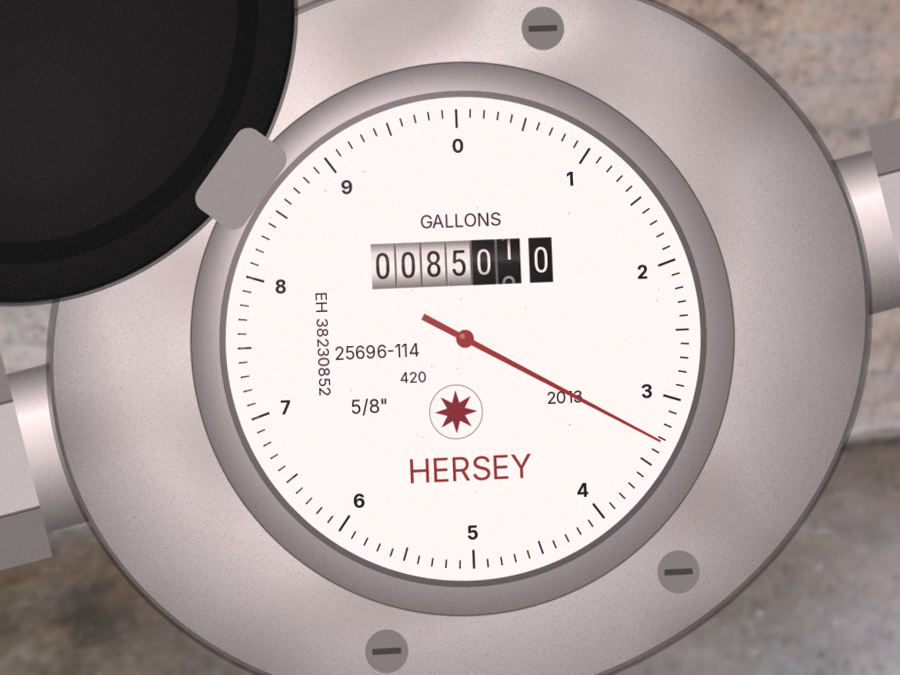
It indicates 85013.3 gal
